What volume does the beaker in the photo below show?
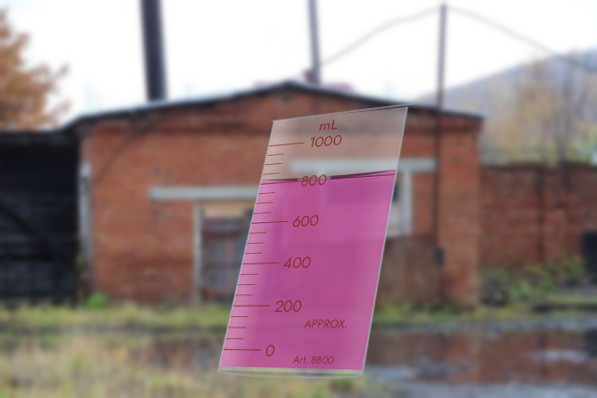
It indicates 800 mL
